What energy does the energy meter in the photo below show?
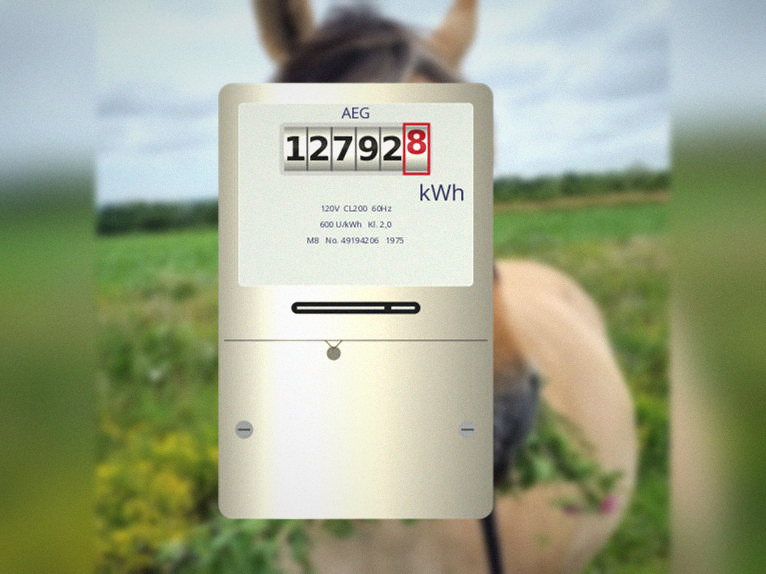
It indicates 12792.8 kWh
